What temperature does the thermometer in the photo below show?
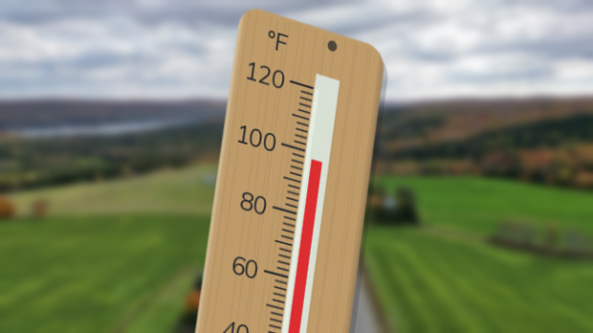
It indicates 98 °F
